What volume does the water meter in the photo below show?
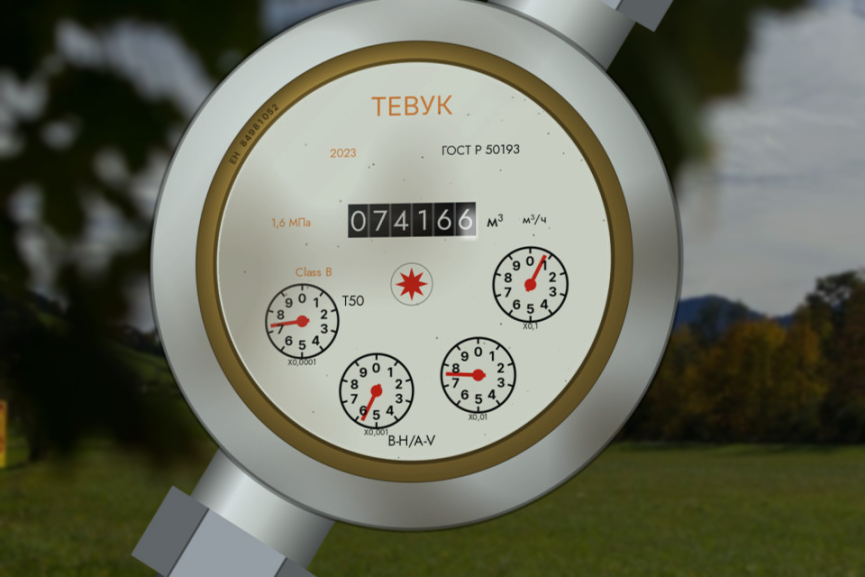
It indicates 74166.0757 m³
